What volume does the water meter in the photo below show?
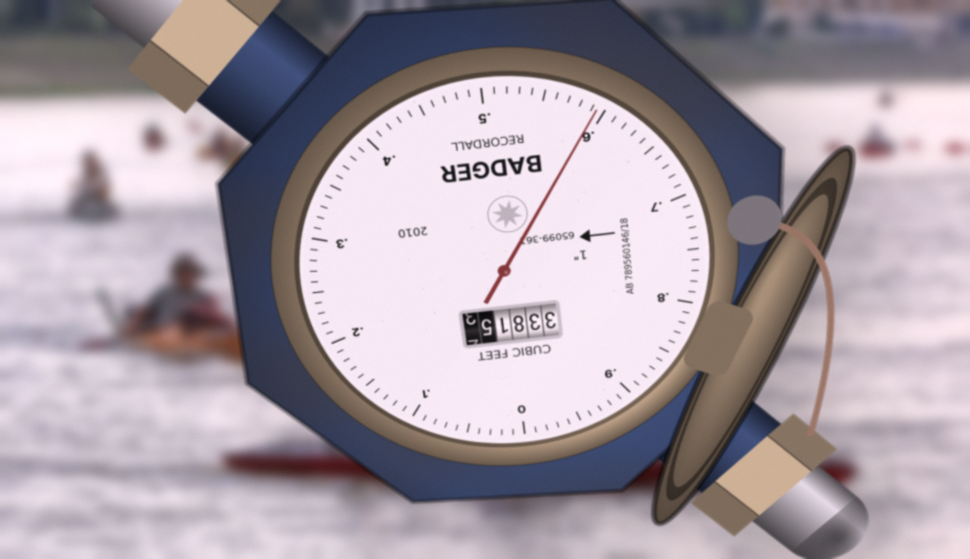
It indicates 338152.59 ft³
